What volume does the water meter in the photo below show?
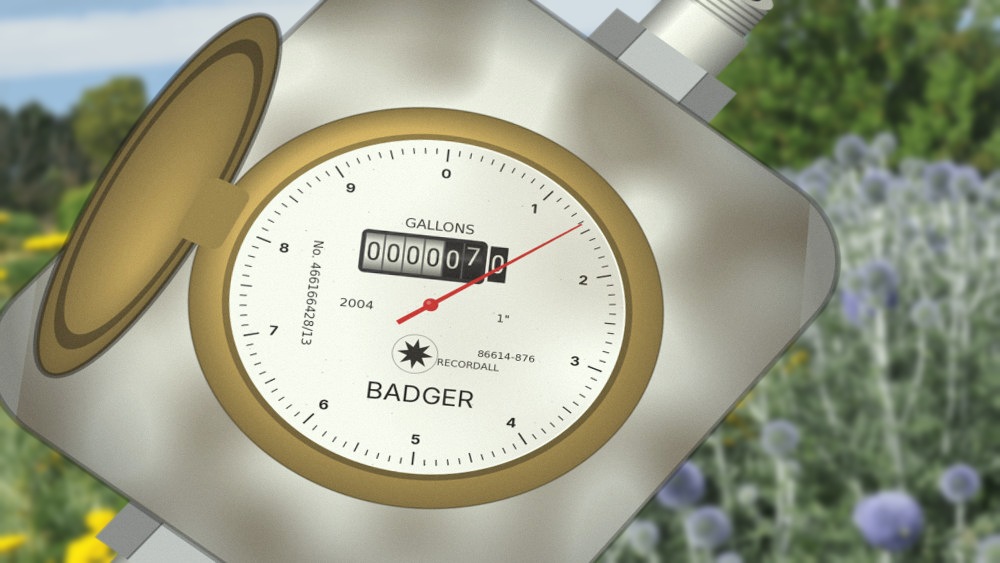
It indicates 71.4 gal
